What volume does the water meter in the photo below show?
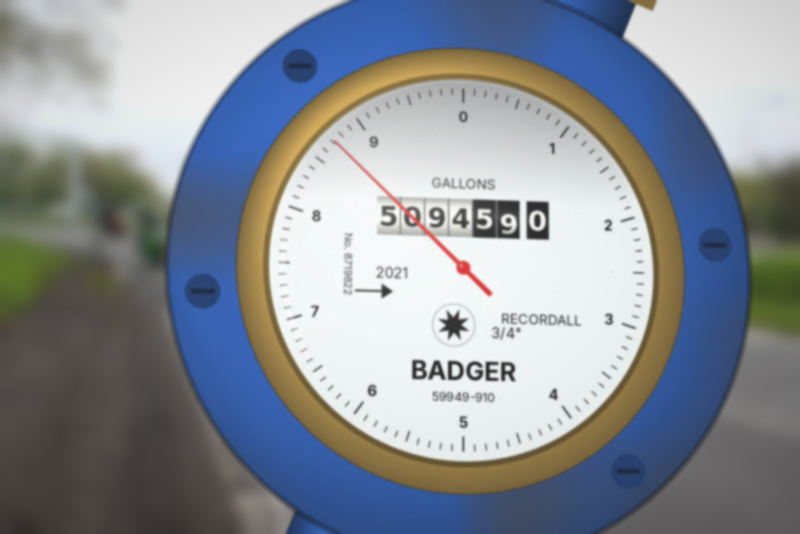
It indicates 5094588.7 gal
